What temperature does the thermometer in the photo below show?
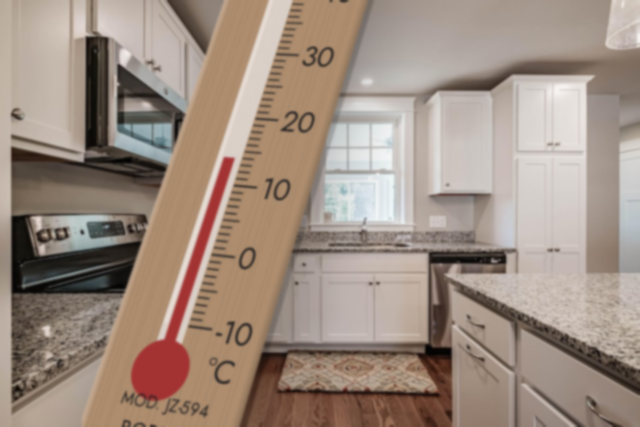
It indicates 14 °C
